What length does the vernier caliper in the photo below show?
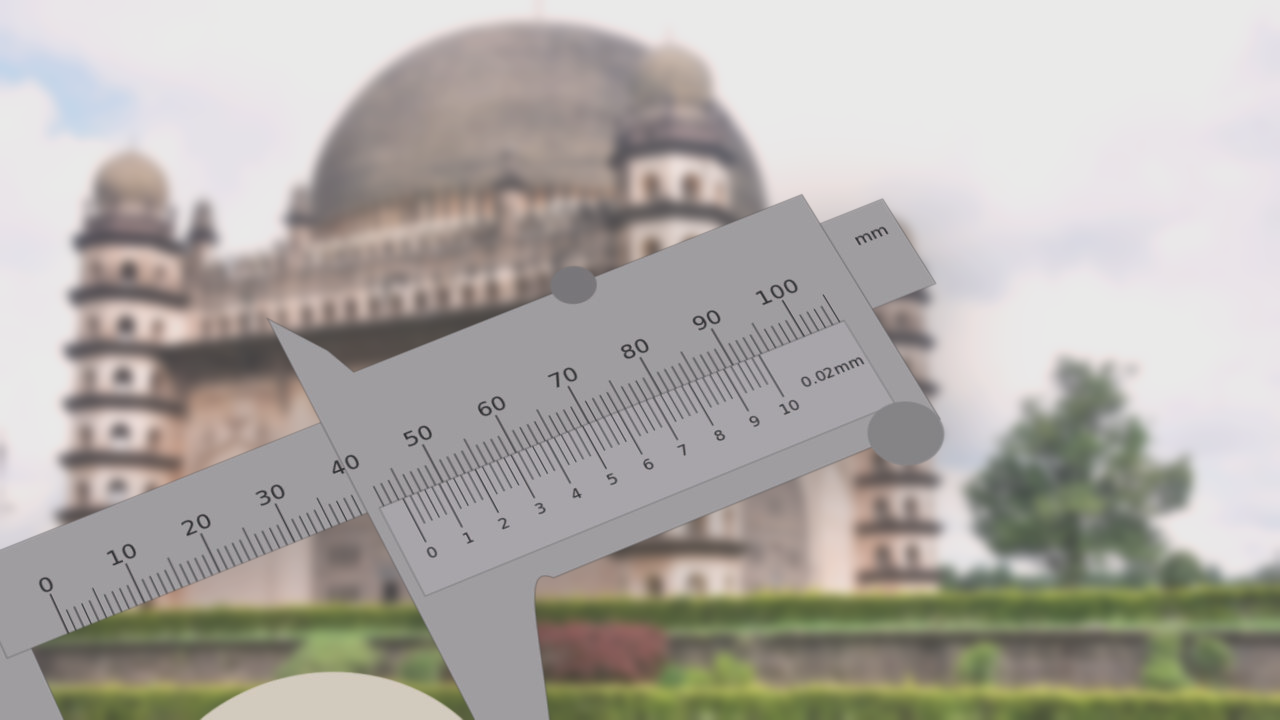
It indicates 44.6 mm
